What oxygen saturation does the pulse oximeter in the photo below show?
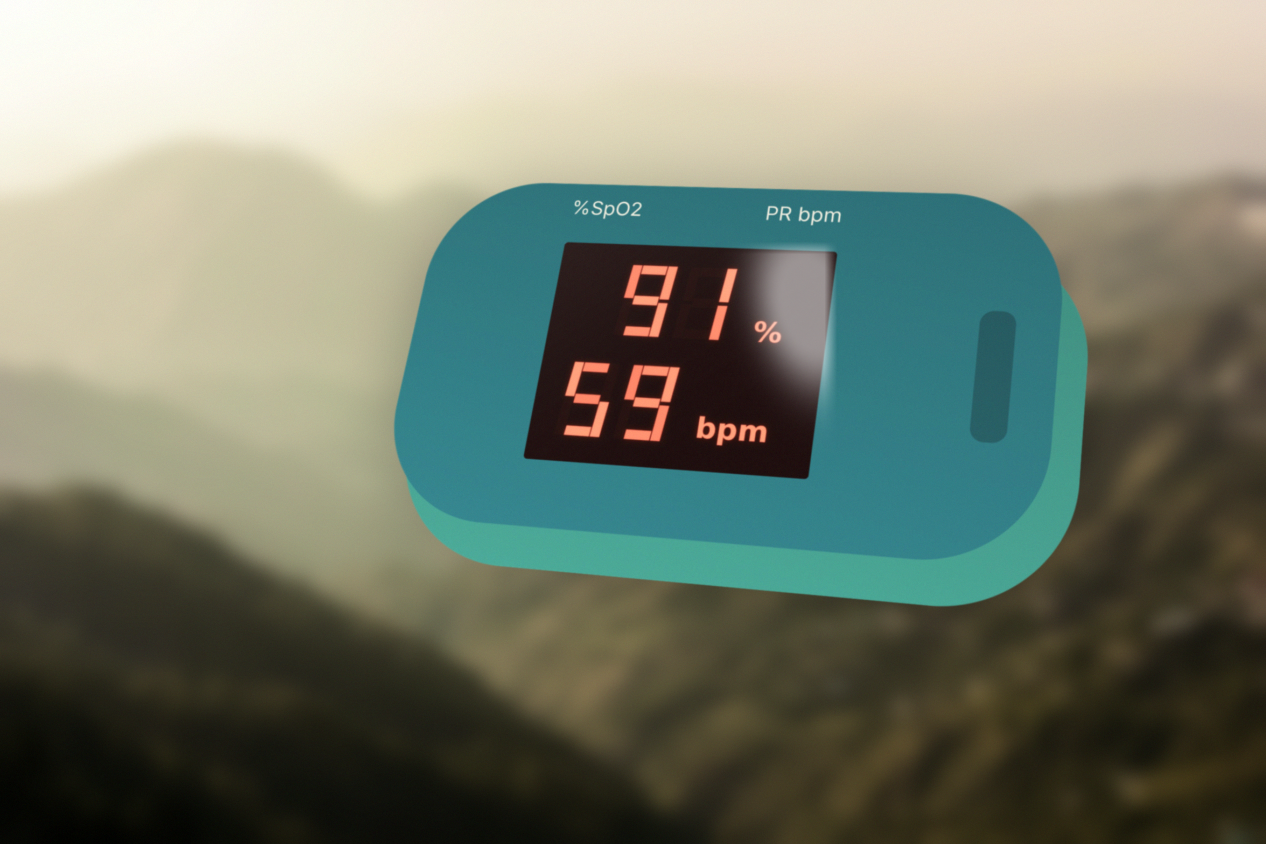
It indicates 91 %
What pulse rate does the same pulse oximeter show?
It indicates 59 bpm
